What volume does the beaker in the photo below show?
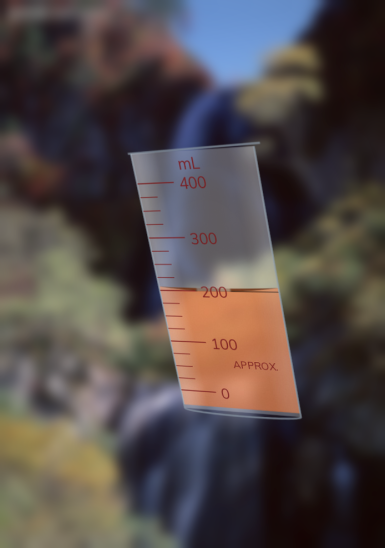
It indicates 200 mL
